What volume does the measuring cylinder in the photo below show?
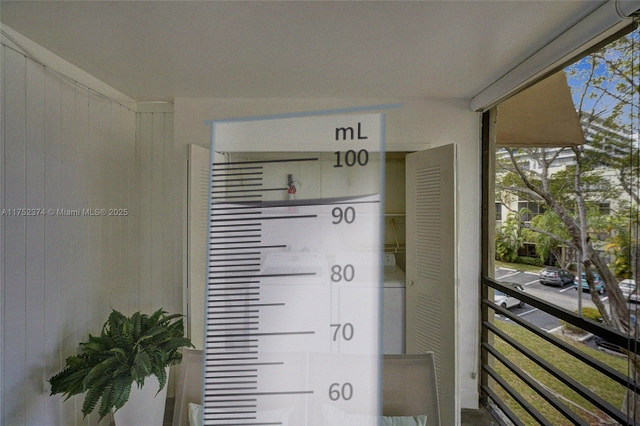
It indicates 92 mL
